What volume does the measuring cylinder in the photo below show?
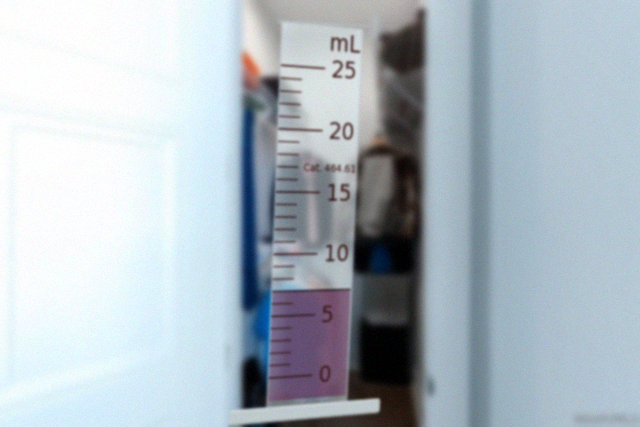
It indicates 7 mL
